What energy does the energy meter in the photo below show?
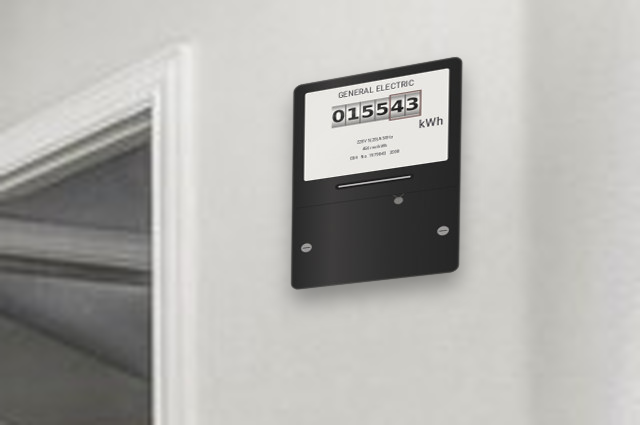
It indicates 155.43 kWh
